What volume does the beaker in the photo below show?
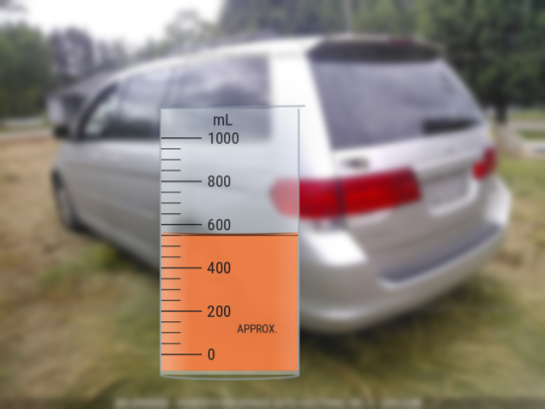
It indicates 550 mL
